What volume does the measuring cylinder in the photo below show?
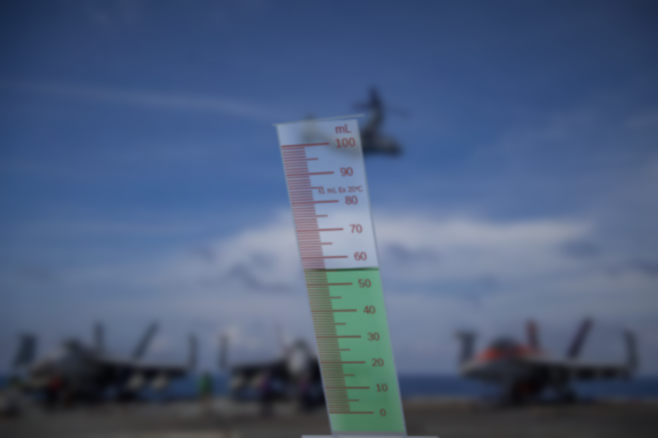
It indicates 55 mL
